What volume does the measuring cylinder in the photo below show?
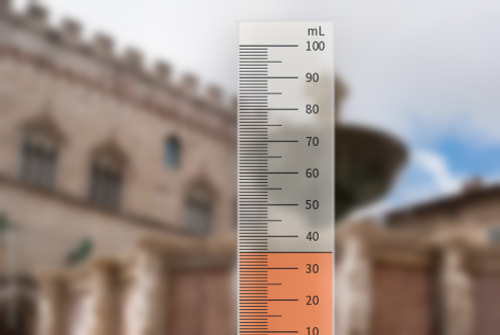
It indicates 35 mL
